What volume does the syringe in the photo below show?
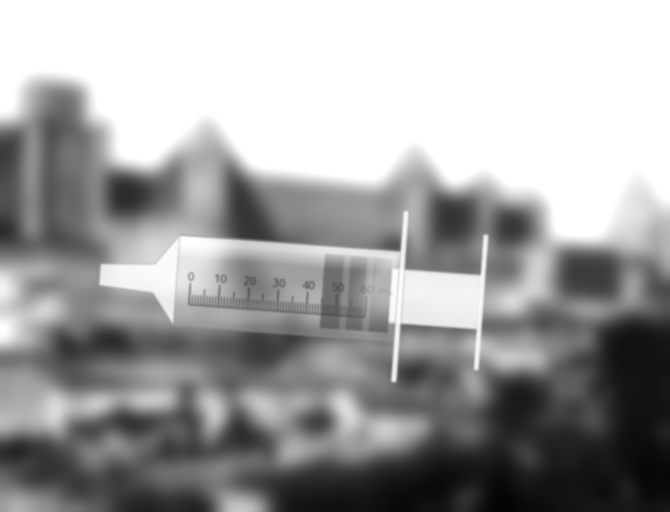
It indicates 45 mL
